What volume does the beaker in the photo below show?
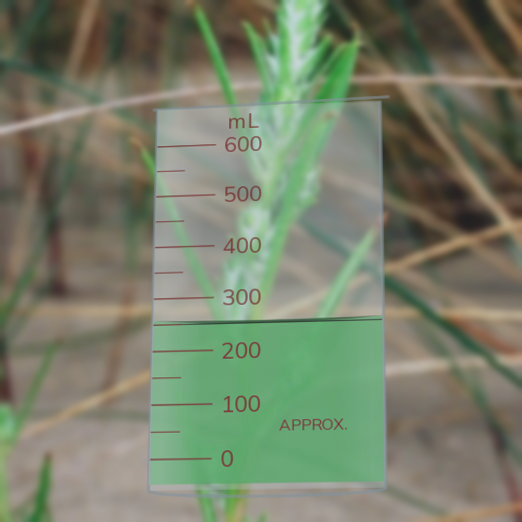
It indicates 250 mL
